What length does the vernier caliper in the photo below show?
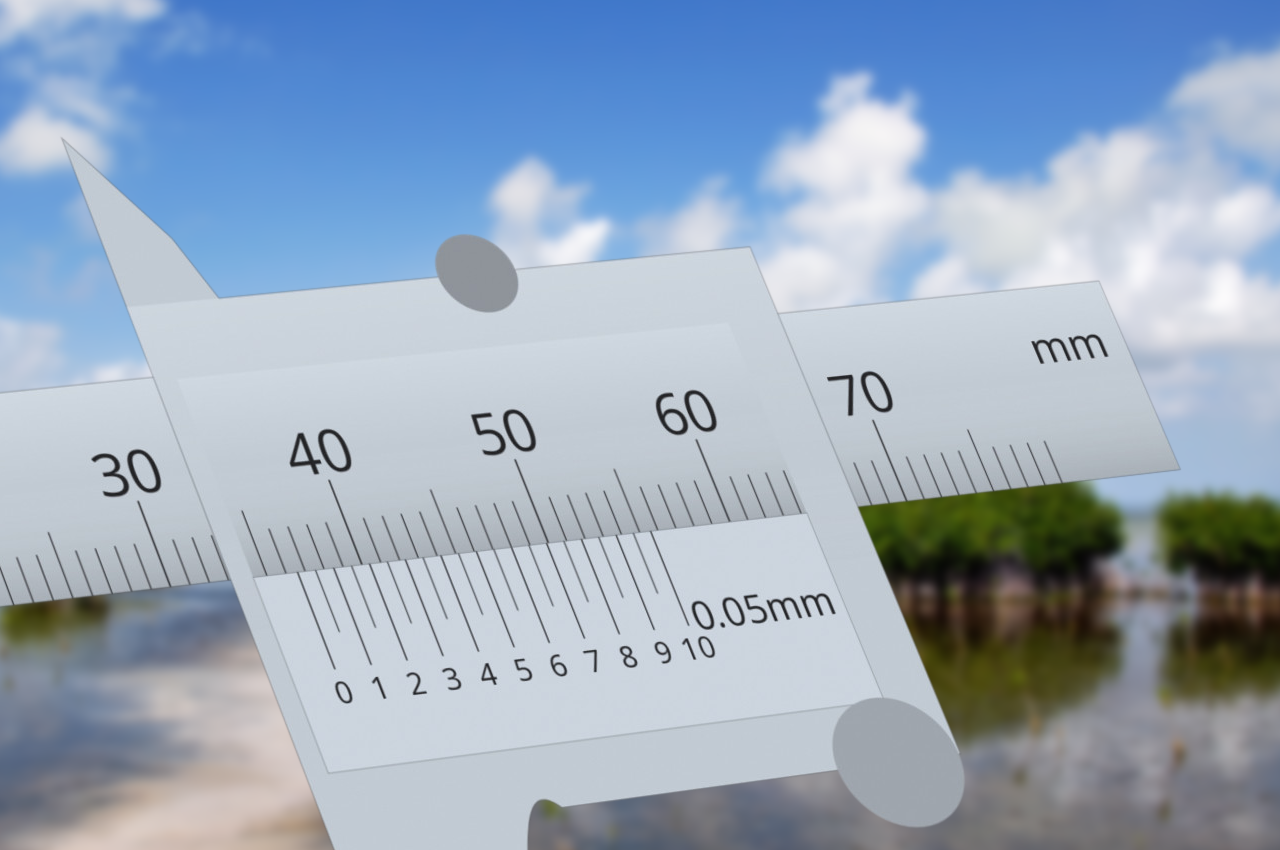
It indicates 36.6 mm
